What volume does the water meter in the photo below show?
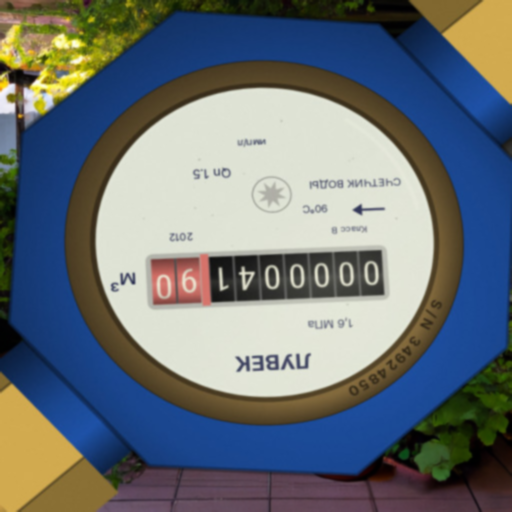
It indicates 41.90 m³
